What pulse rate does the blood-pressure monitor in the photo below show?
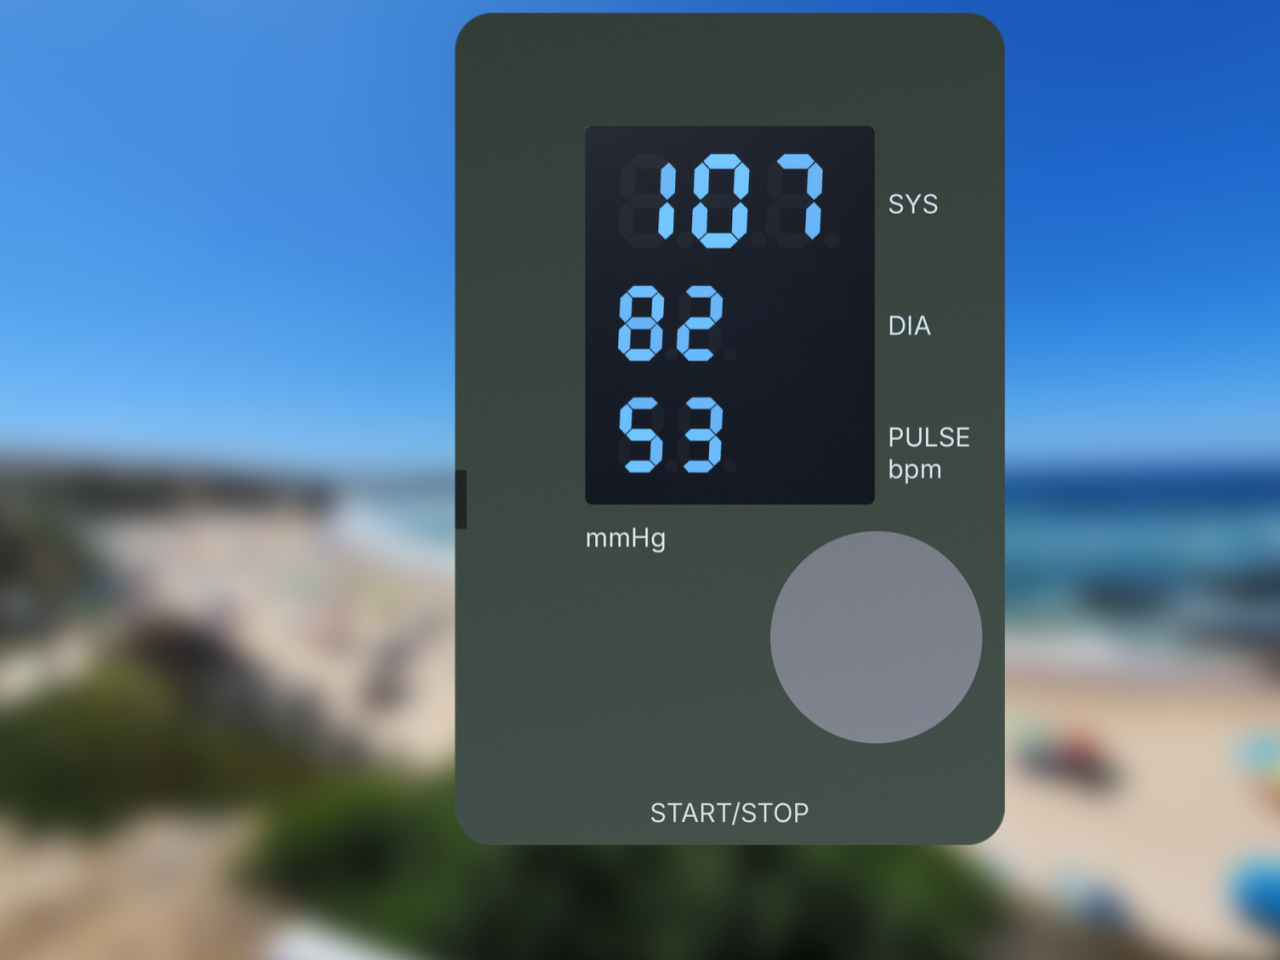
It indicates 53 bpm
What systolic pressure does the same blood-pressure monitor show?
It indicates 107 mmHg
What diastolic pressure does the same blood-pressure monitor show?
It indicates 82 mmHg
